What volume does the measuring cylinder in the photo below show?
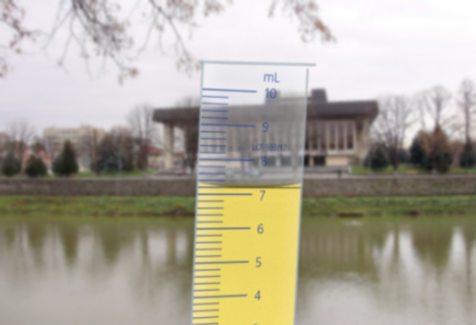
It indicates 7.2 mL
